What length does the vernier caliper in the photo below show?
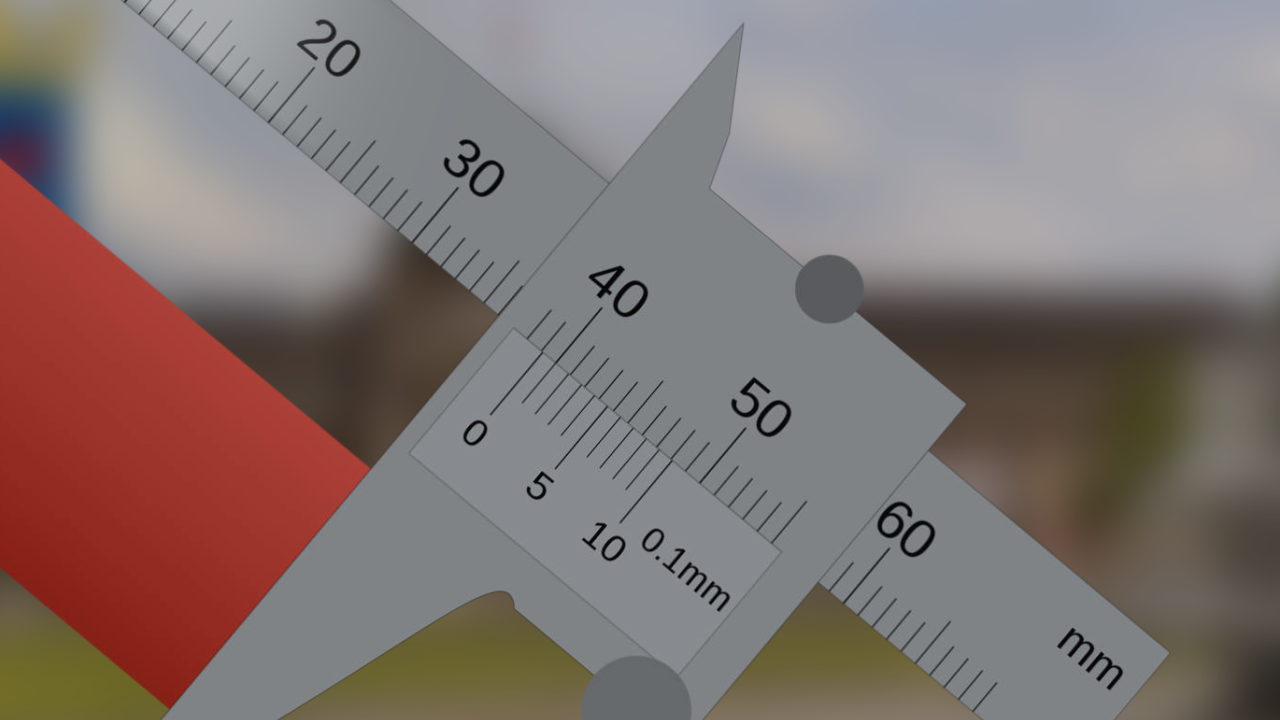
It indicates 39.1 mm
